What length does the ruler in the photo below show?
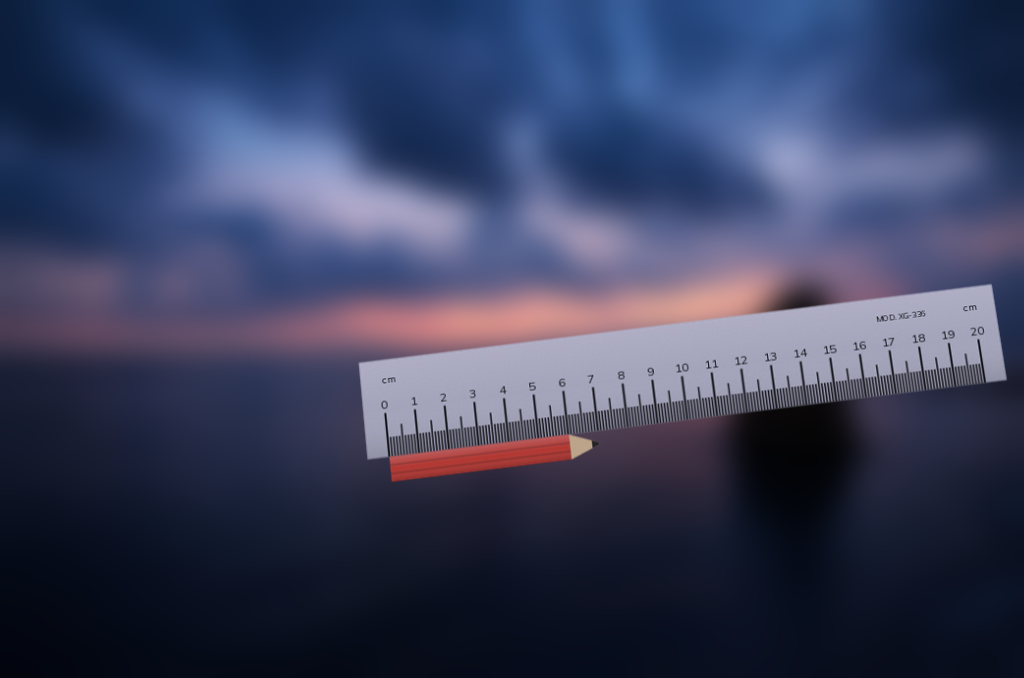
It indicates 7 cm
